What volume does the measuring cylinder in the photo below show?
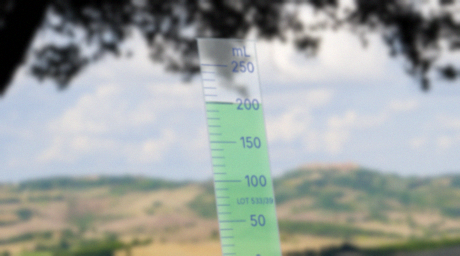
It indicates 200 mL
